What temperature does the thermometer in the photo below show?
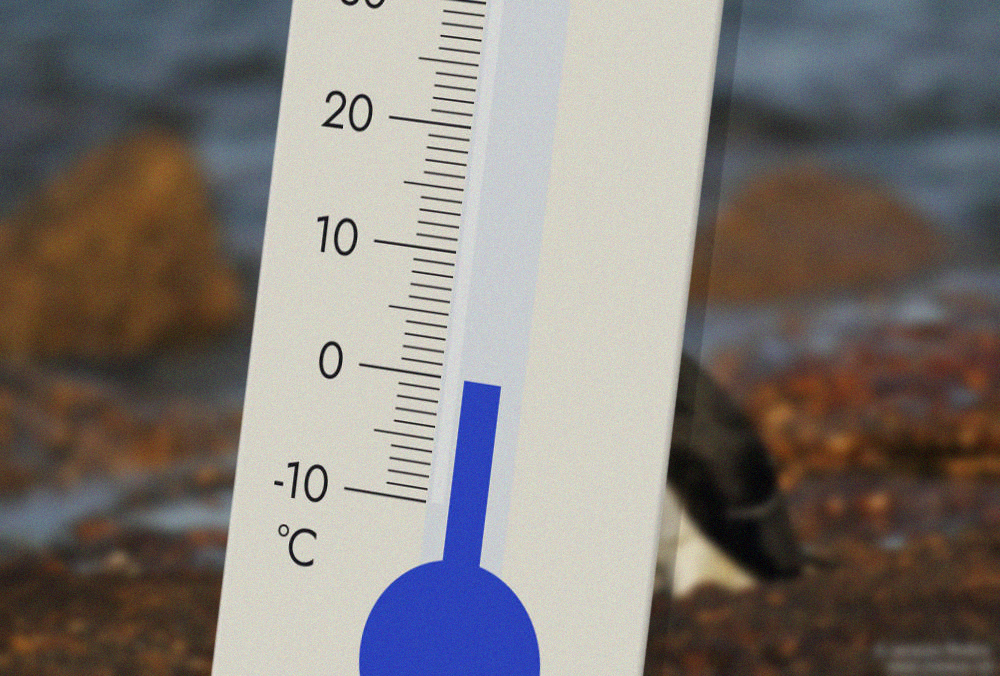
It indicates 0 °C
